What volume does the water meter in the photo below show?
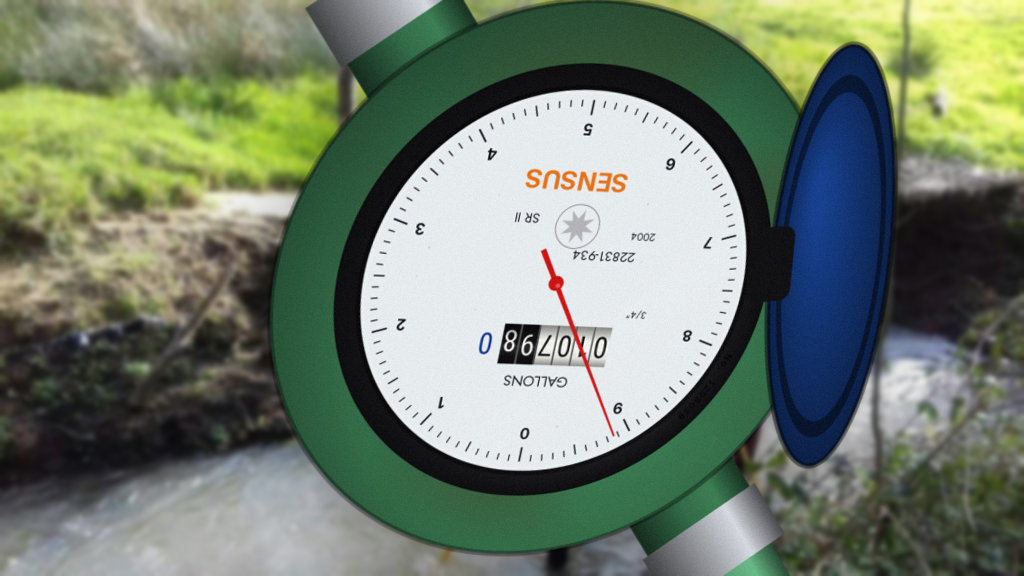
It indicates 107979.1 gal
